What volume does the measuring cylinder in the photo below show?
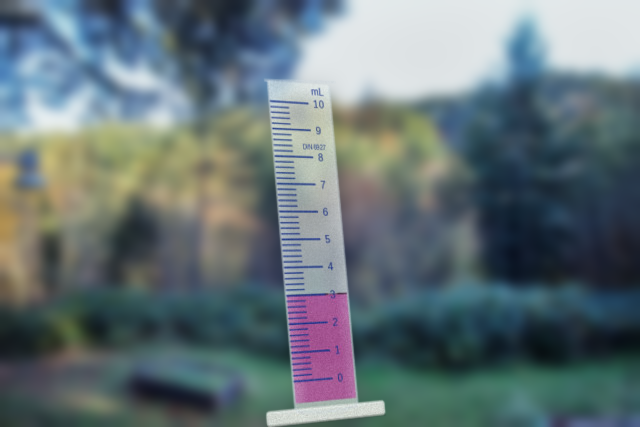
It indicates 3 mL
